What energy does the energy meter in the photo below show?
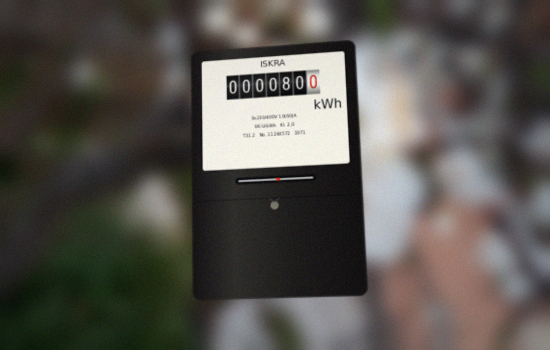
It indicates 80.0 kWh
